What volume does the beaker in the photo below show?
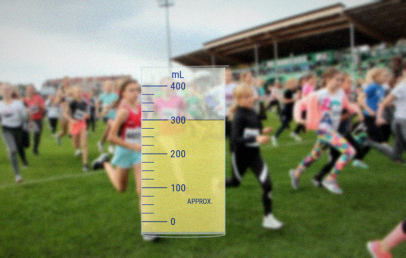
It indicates 300 mL
